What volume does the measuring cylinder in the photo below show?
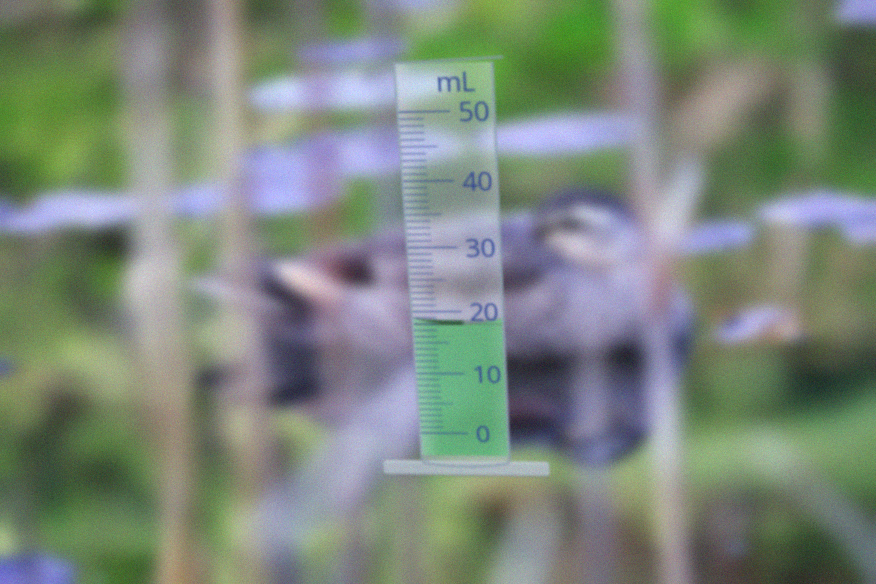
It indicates 18 mL
